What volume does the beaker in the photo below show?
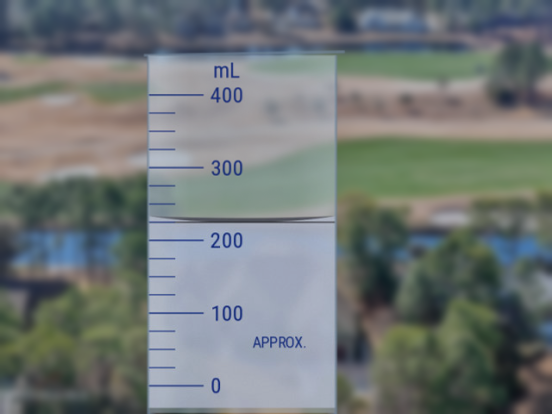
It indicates 225 mL
